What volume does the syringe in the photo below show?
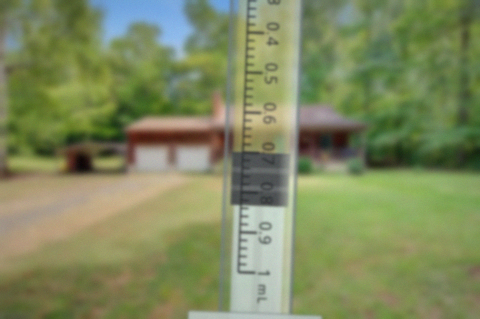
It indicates 0.7 mL
